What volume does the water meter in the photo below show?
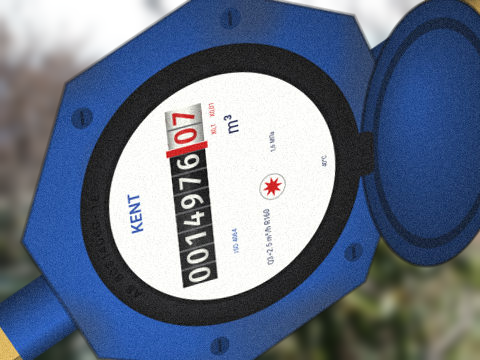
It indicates 14976.07 m³
